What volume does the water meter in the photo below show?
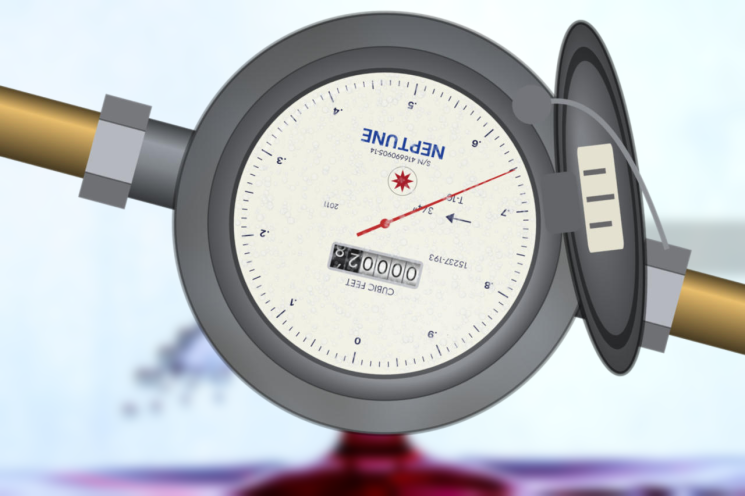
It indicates 27.65 ft³
